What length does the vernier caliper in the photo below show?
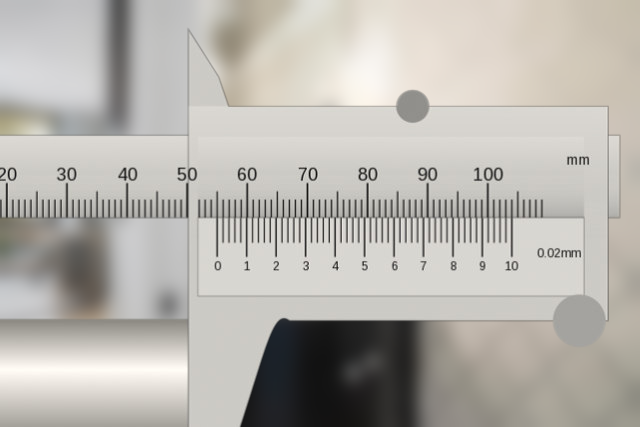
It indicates 55.0 mm
